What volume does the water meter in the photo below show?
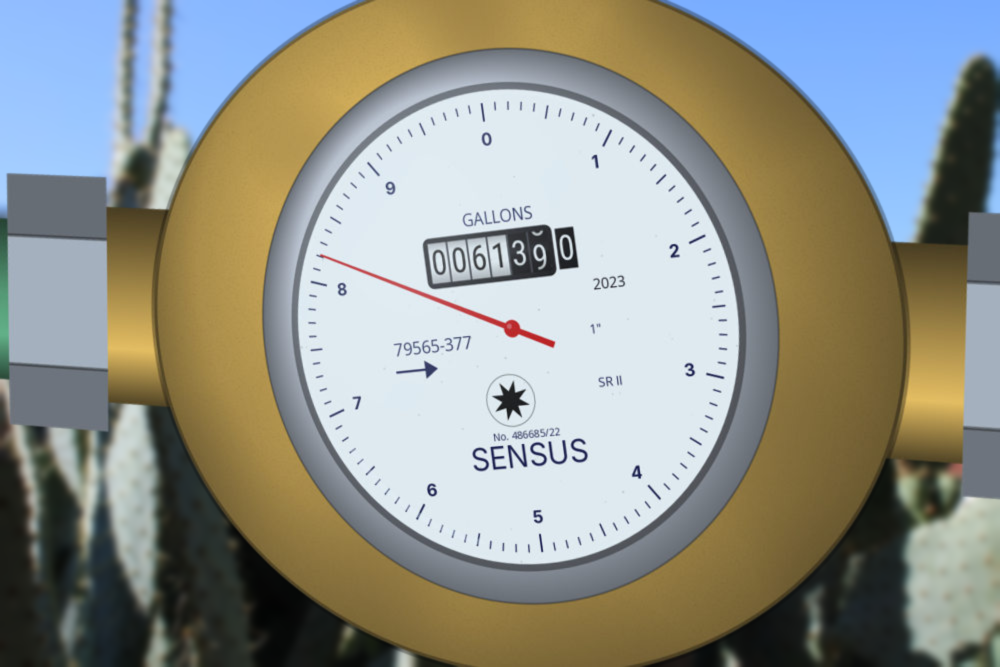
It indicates 61388.2 gal
